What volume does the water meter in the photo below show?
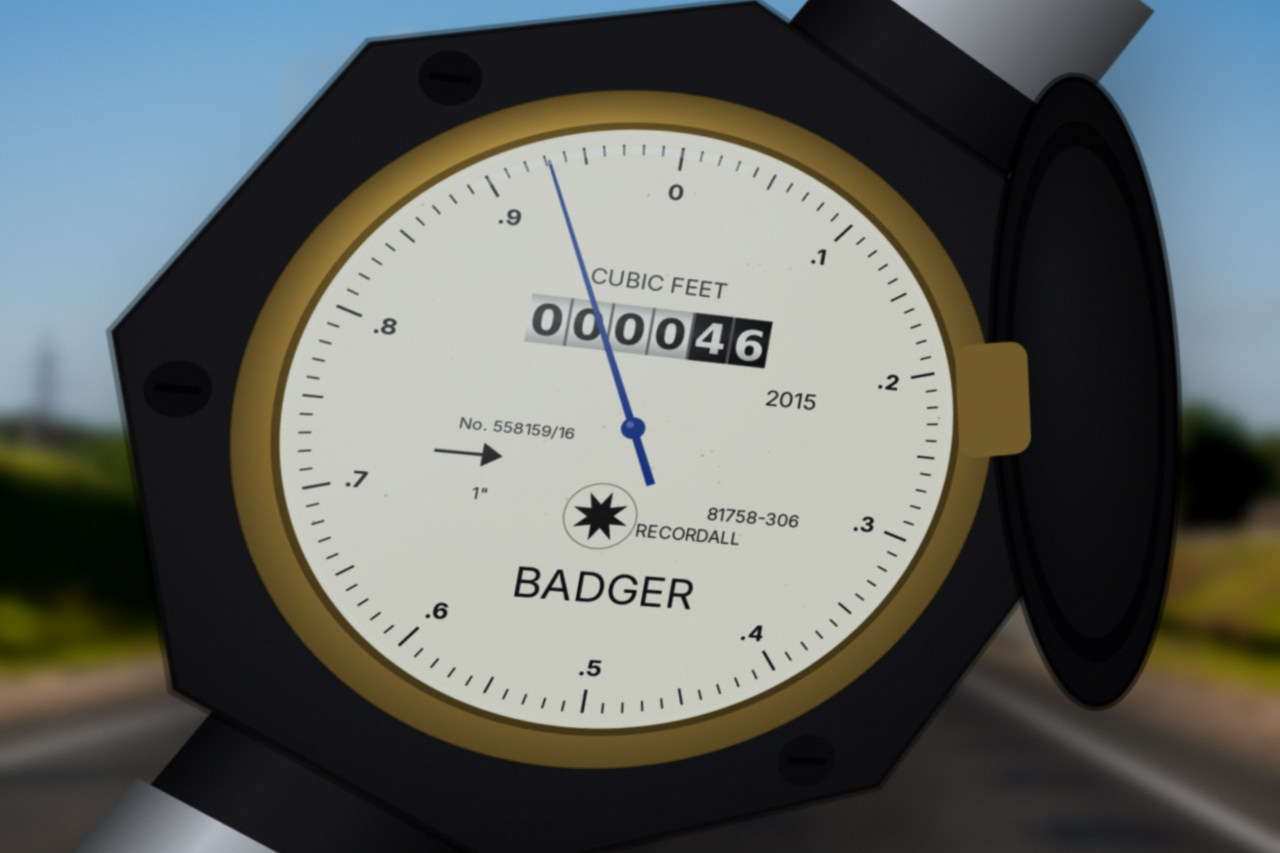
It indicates 45.93 ft³
